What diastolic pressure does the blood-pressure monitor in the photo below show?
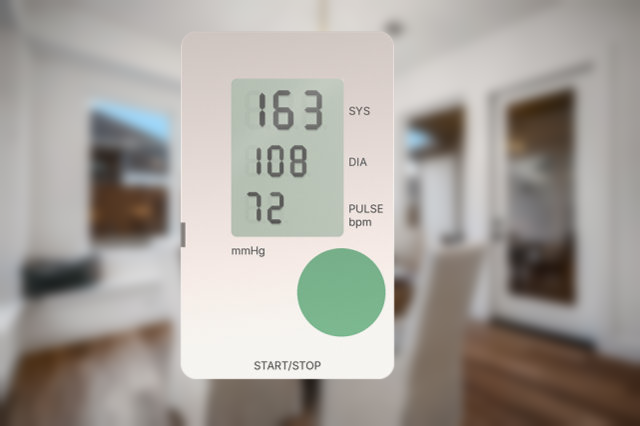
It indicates 108 mmHg
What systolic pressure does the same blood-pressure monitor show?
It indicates 163 mmHg
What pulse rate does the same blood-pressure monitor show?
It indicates 72 bpm
